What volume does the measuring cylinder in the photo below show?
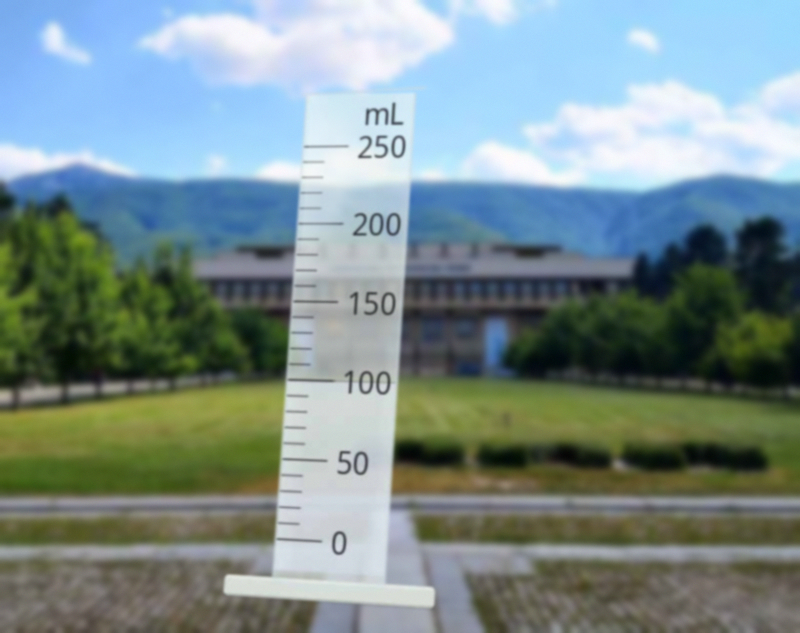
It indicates 100 mL
